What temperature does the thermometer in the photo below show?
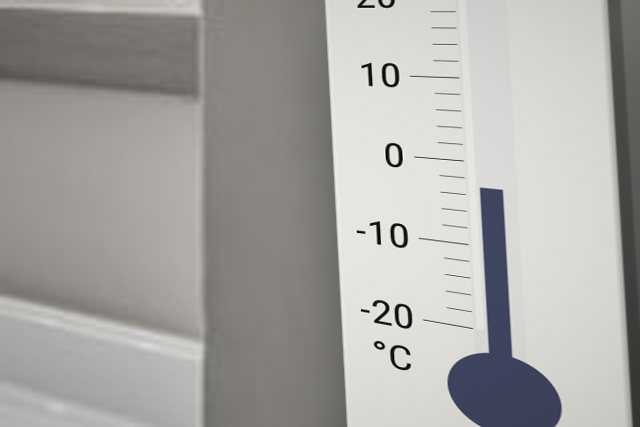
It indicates -3 °C
